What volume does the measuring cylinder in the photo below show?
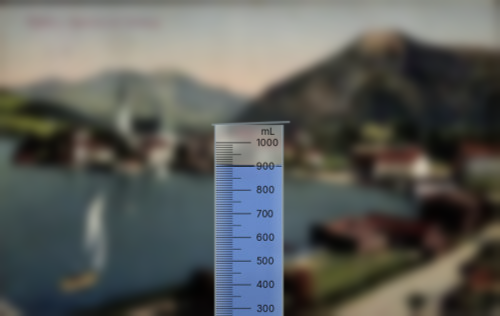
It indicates 900 mL
